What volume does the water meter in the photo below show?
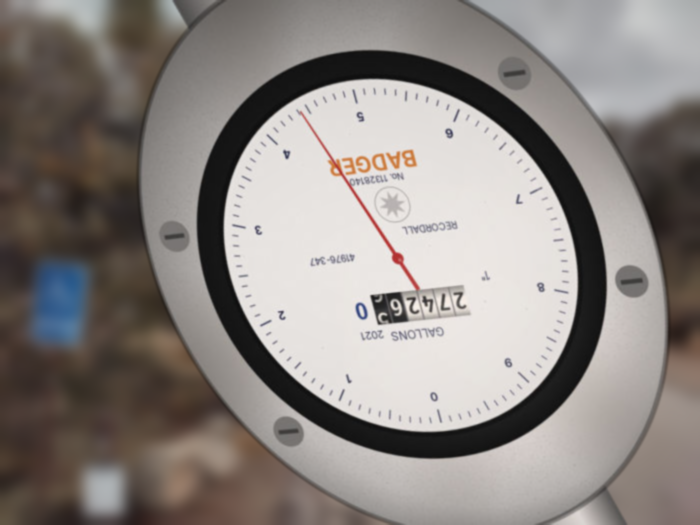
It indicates 2742654.4 gal
